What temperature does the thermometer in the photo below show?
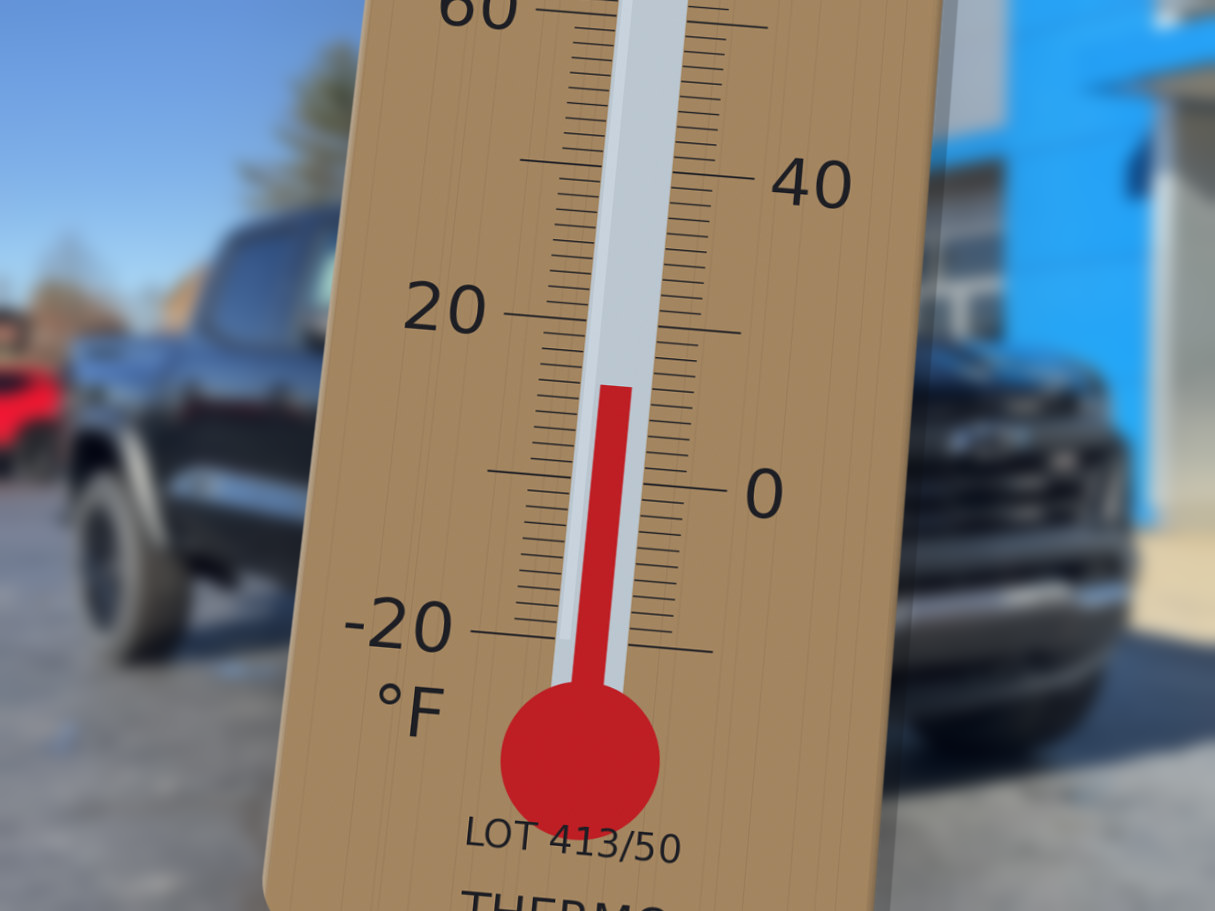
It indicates 12 °F
